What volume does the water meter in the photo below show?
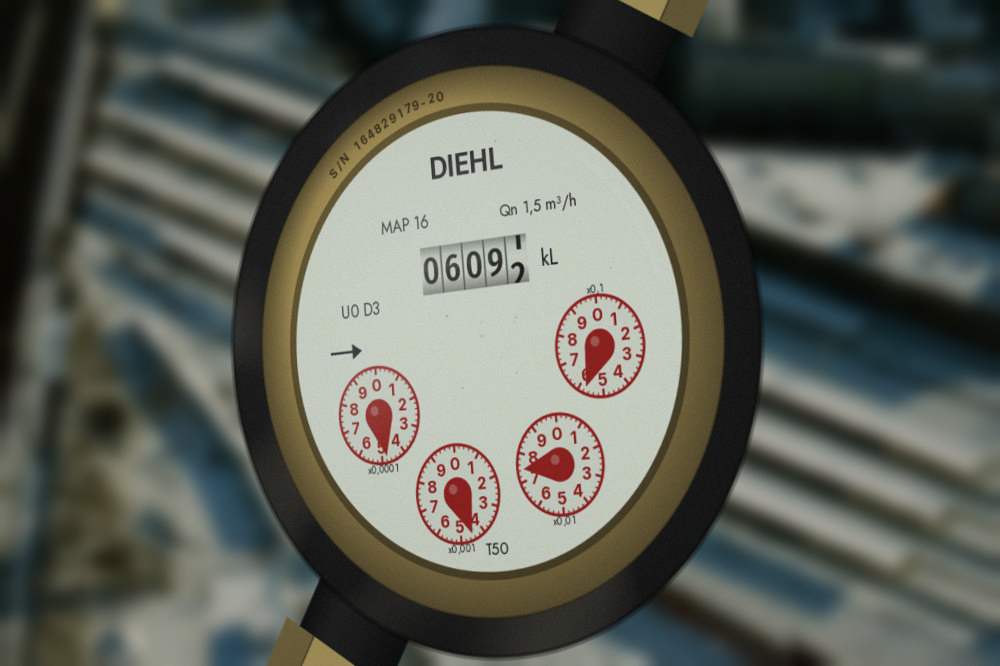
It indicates 6091.5744 kL
